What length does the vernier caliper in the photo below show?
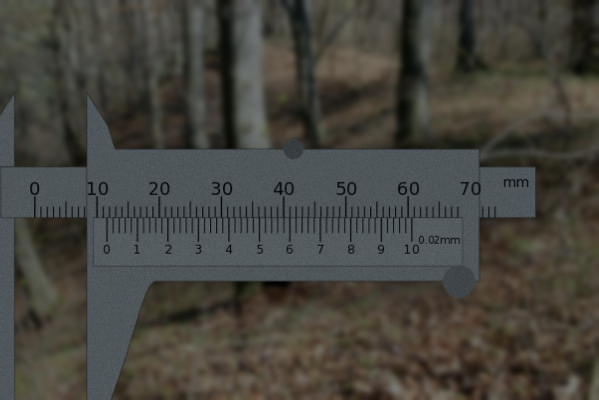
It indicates 11.6 mm
